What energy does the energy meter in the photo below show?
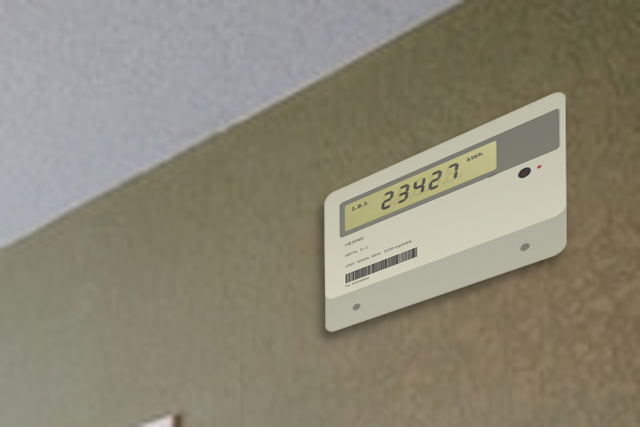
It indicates 23427 kWh
